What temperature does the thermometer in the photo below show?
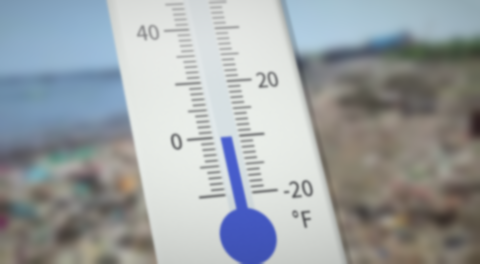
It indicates 0 °F
